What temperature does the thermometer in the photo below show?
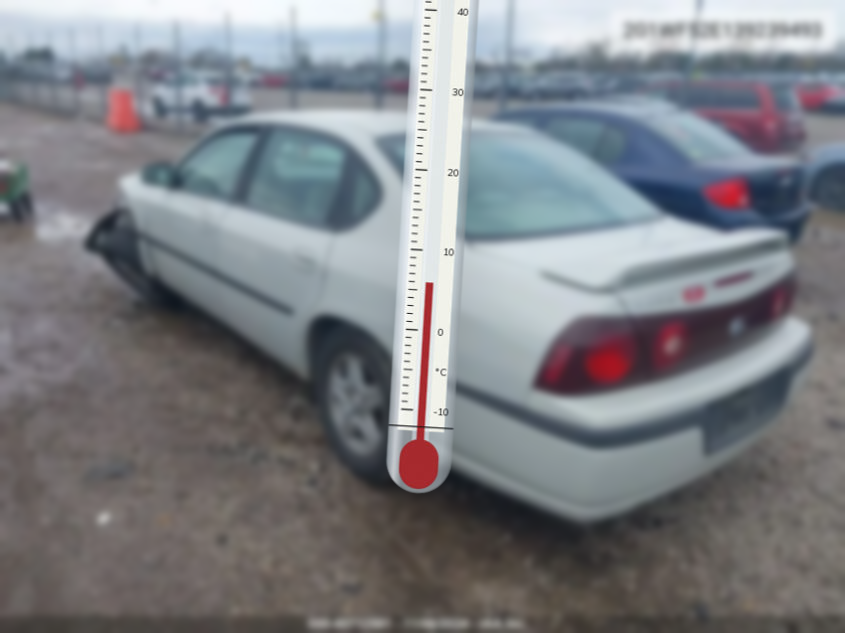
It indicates 6 °C
